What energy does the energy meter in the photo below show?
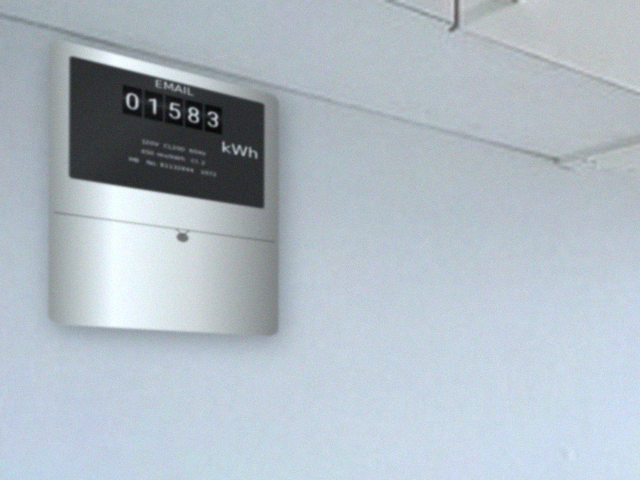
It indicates 1583 kWh
